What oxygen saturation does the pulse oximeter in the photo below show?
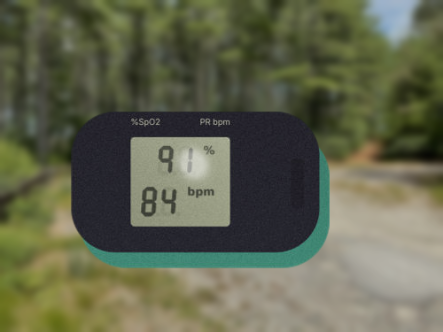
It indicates 91 %
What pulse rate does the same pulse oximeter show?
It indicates 84 bpm
